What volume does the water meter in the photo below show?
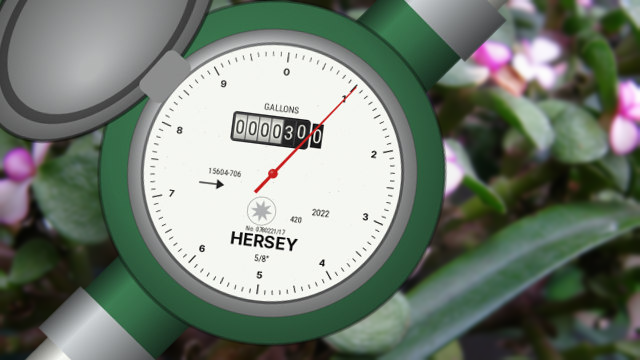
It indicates 301.0 gal
